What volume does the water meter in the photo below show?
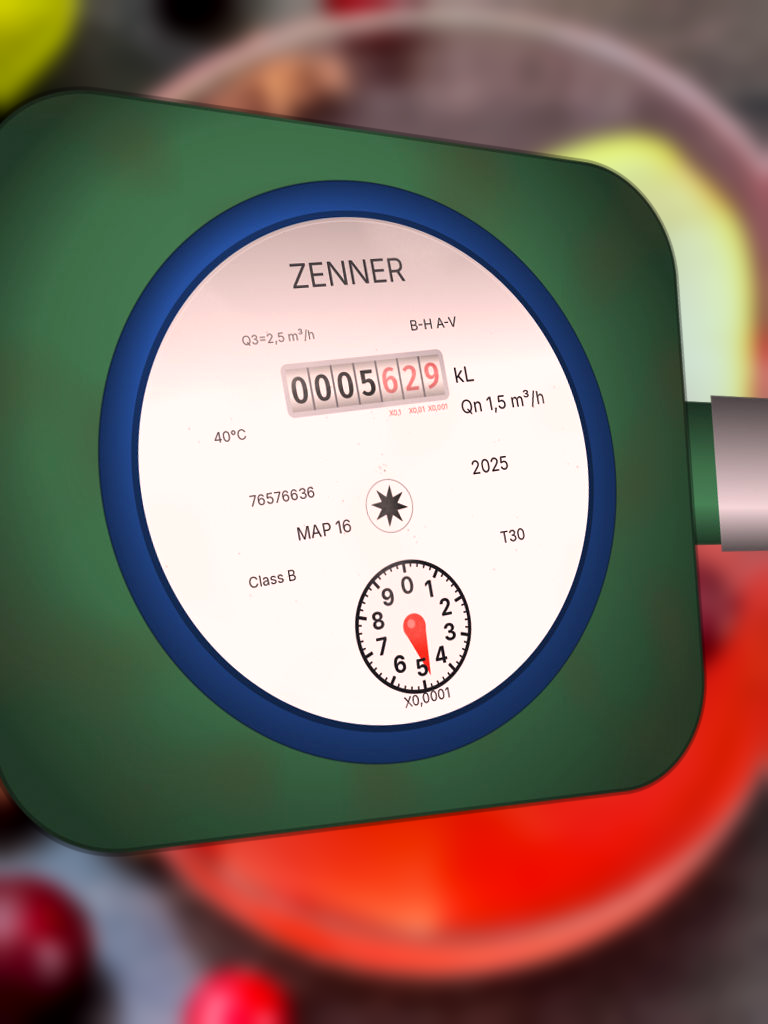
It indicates 5.6294 kL
